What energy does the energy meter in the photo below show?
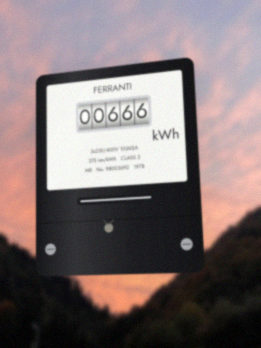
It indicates 666 kWh
